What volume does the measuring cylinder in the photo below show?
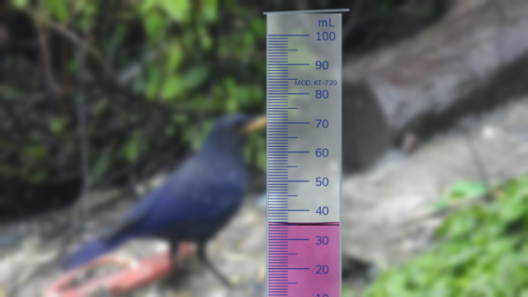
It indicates 35 mL
